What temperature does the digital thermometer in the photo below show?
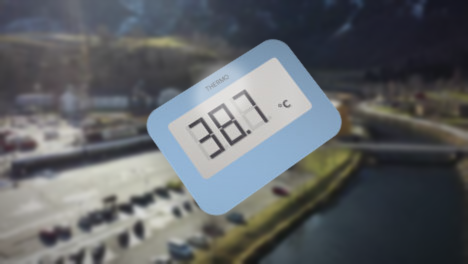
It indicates 38.7 °C
